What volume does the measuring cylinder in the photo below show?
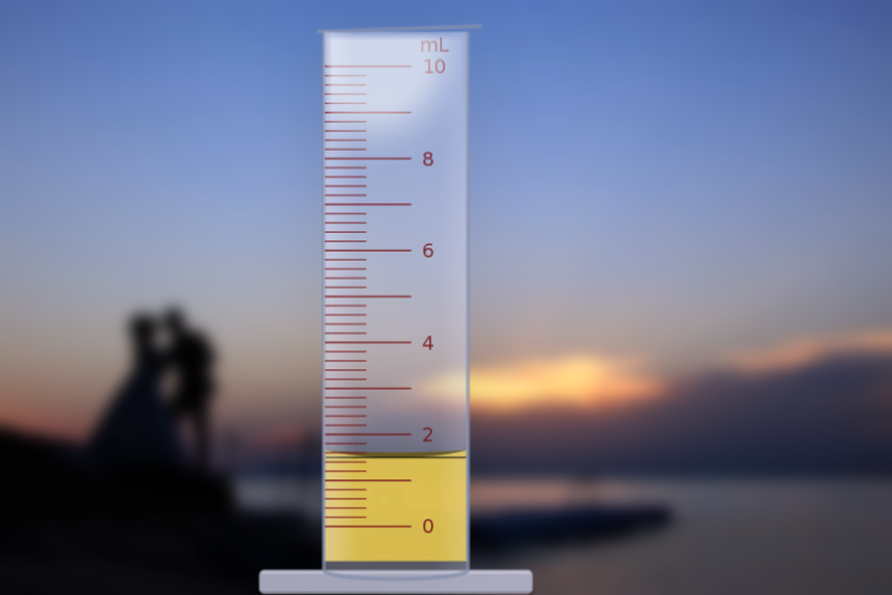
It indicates 1.5 mL
